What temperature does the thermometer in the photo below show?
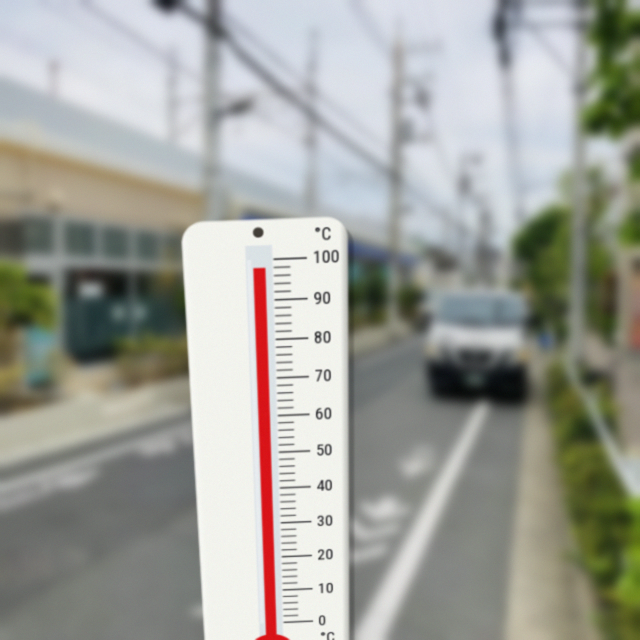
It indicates 98 °C
